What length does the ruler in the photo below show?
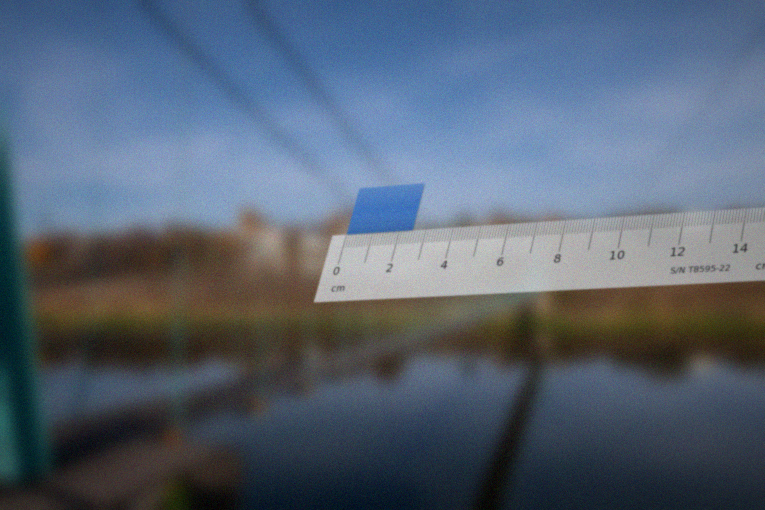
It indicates 2.5 cm
